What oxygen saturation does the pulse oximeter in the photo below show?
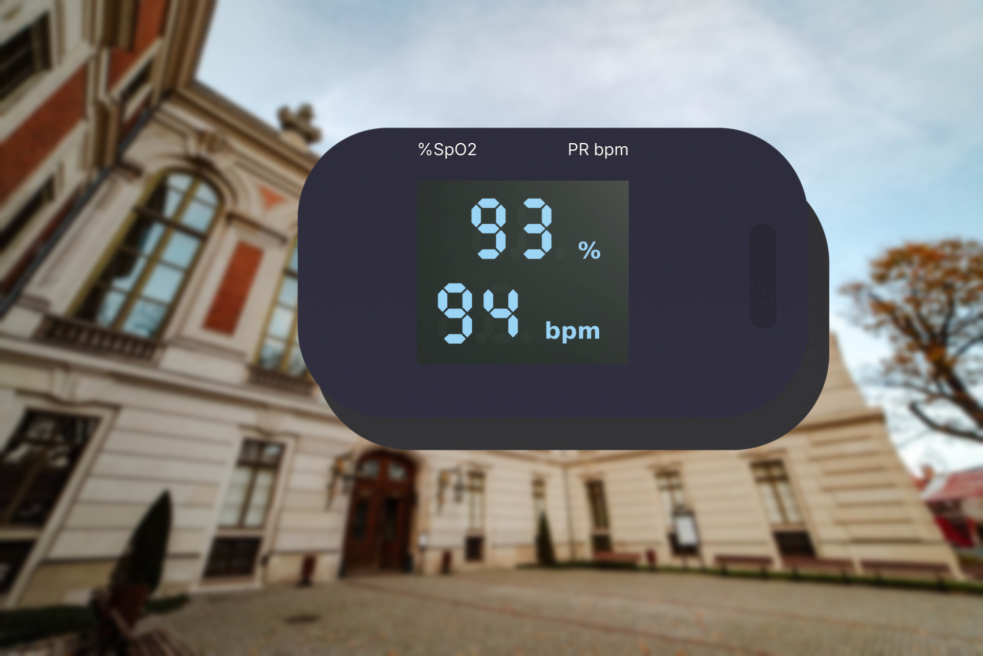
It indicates 93 %
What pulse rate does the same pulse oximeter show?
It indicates 94 bpm
